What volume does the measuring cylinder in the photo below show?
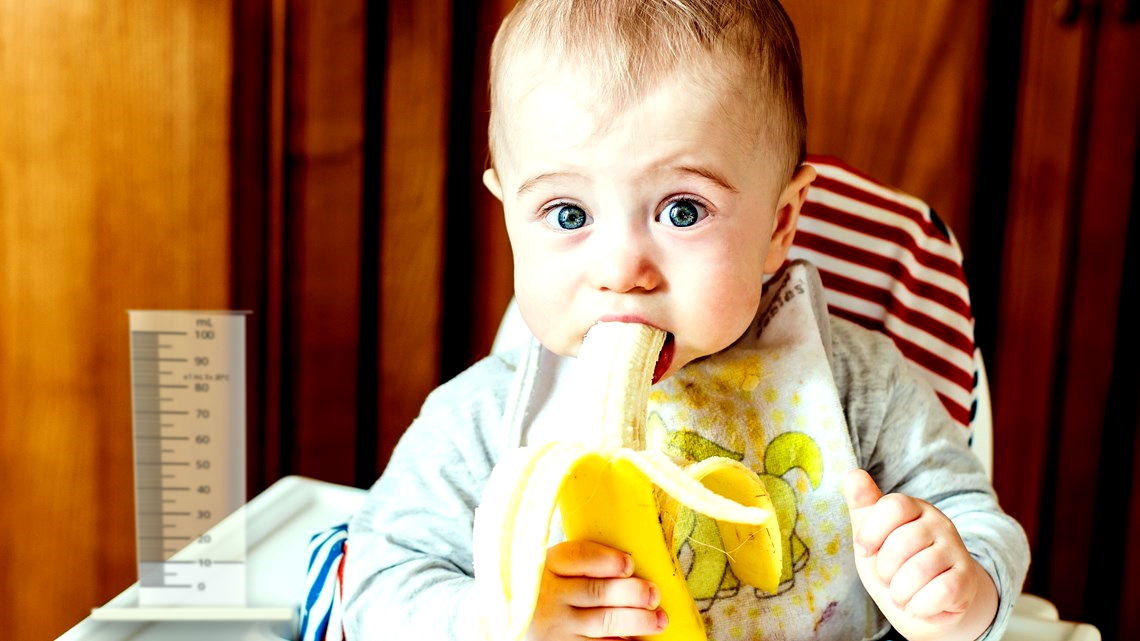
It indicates 10 mL
